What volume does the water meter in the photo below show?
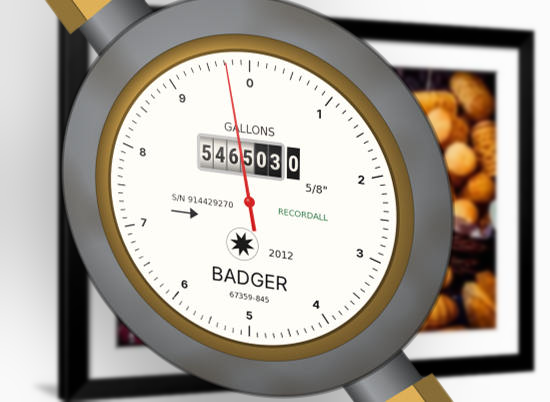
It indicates 5465029.7 gal
